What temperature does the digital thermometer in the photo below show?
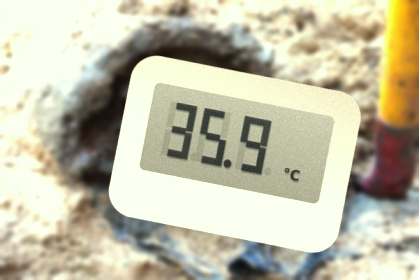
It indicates 35.9 °C
